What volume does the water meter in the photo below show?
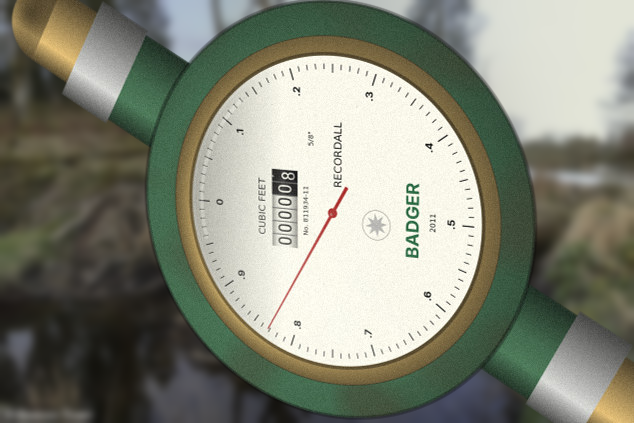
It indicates 7.83 ft³
